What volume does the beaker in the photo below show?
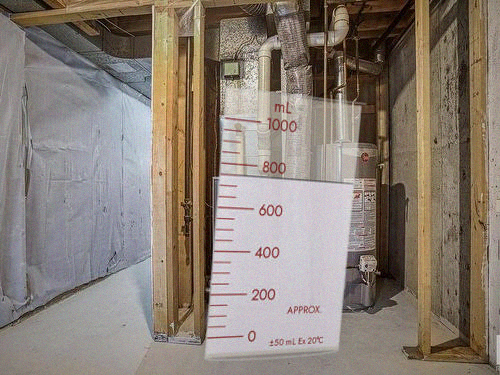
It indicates 750 mL
